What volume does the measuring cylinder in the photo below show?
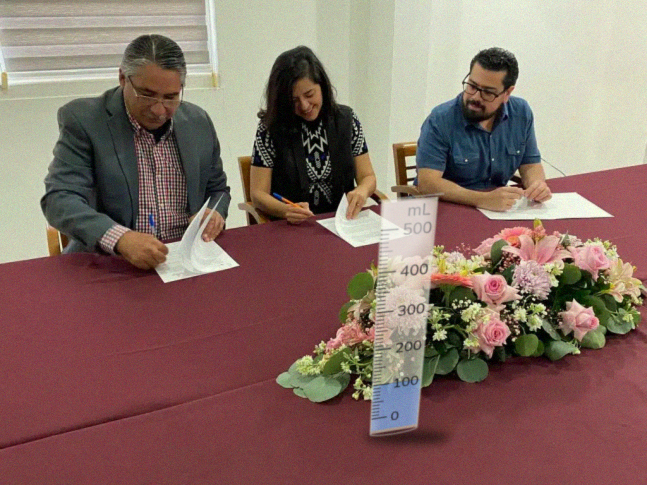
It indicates 100 mL
